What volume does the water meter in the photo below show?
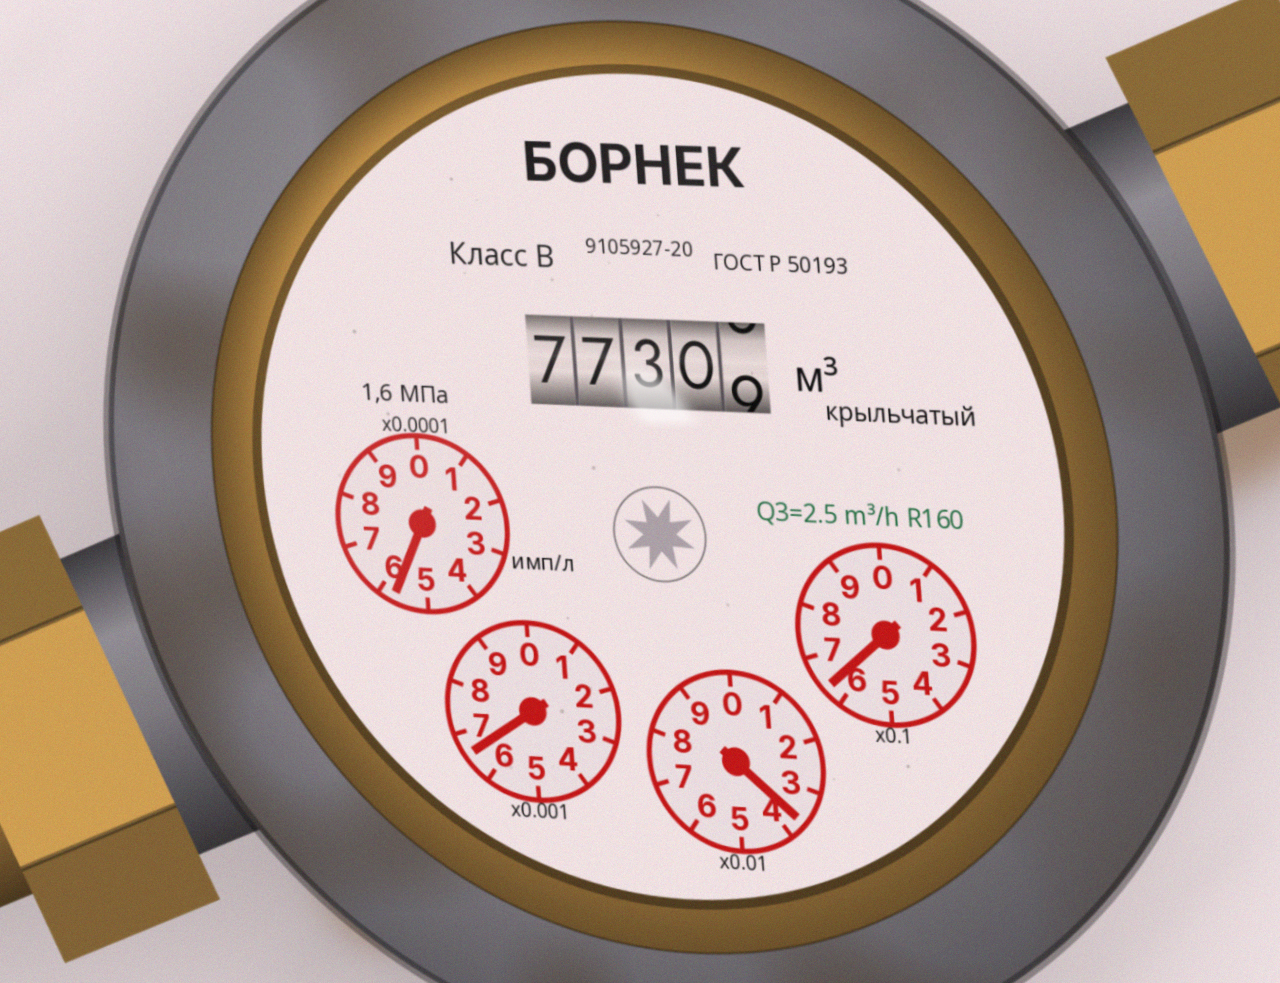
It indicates 77308.6365 m³
